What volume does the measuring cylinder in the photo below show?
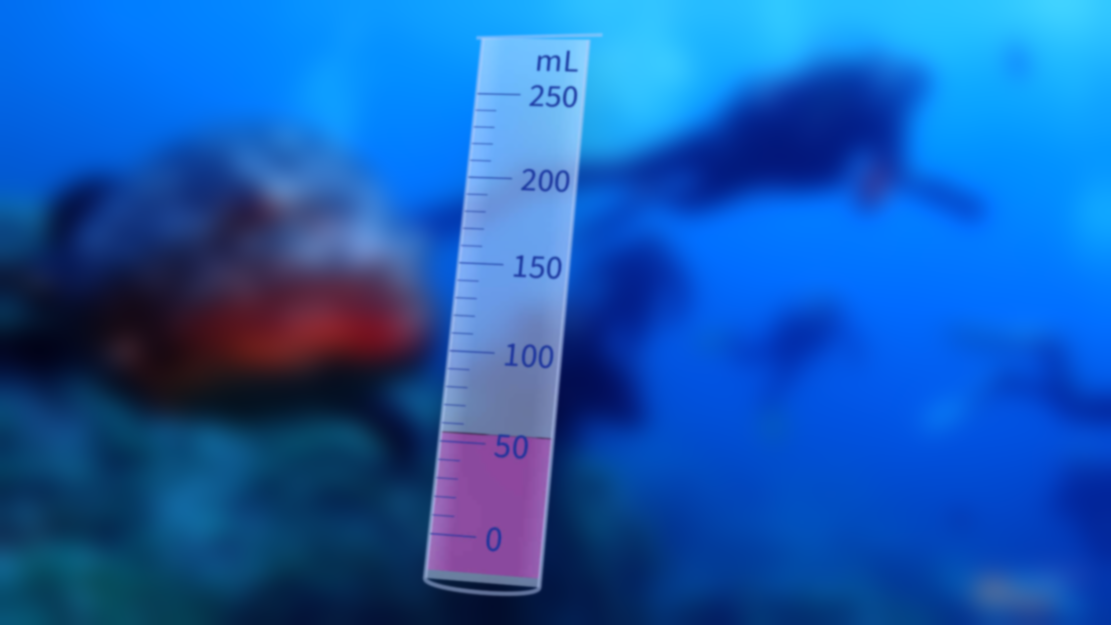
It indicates 55 mL
